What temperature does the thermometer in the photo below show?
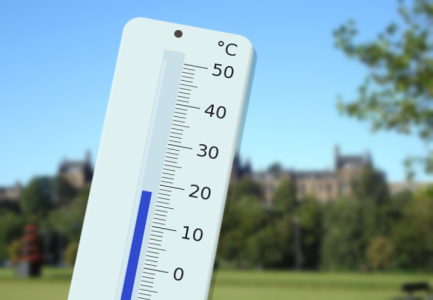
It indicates 18 °C
